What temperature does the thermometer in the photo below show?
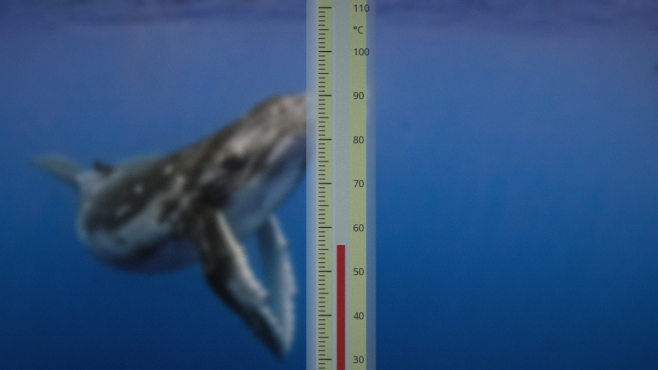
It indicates 56 °C
